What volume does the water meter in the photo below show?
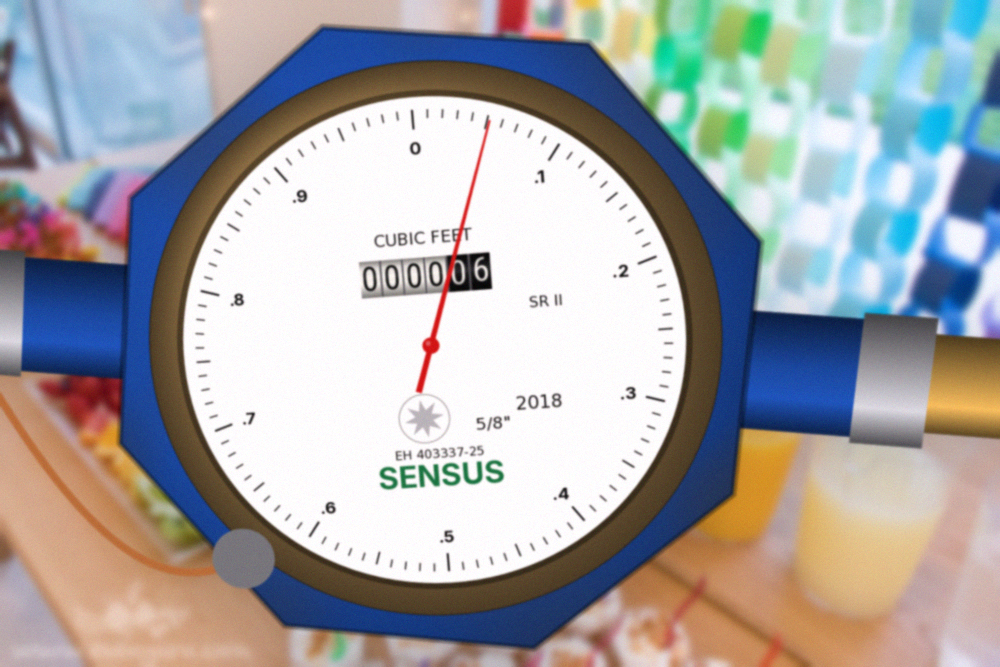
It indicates 6.05 ft³
